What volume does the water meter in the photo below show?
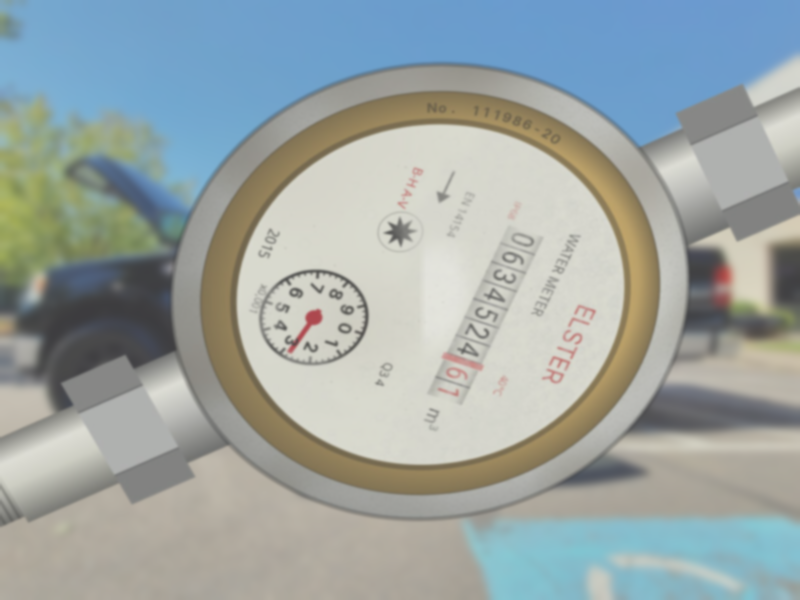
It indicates 634524.612 m³
